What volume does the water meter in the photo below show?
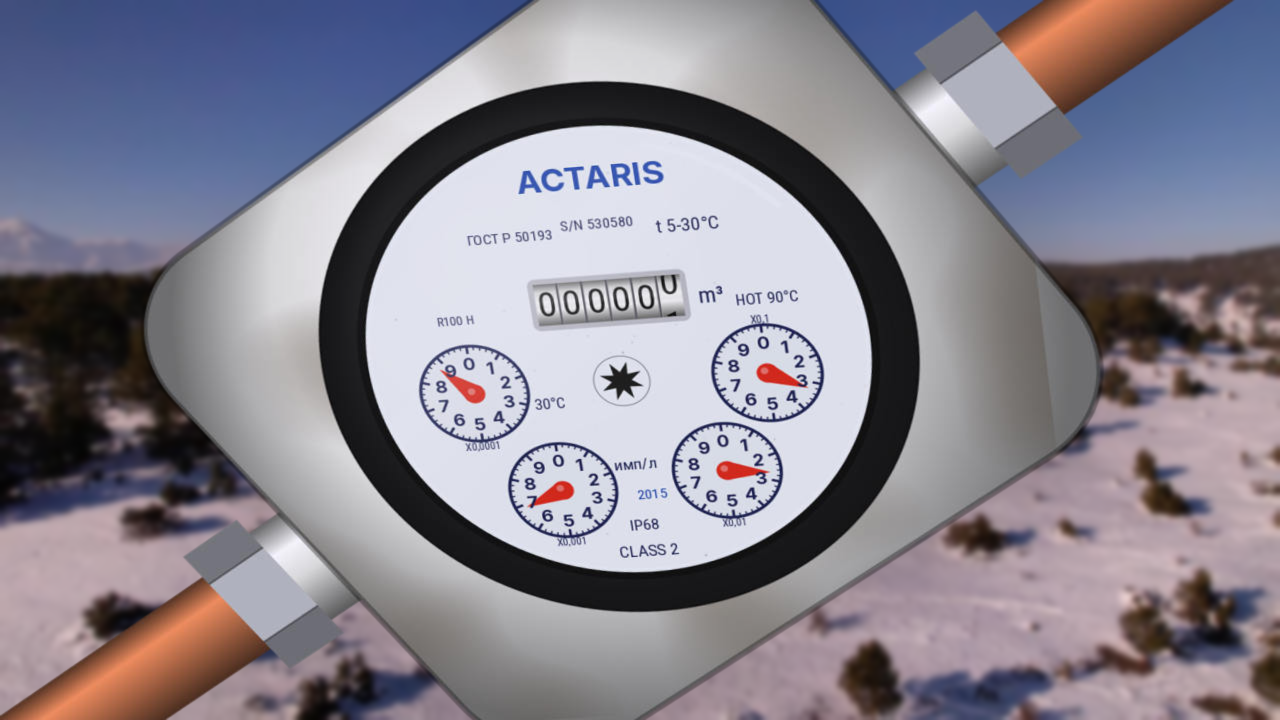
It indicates 0.3268 m³
